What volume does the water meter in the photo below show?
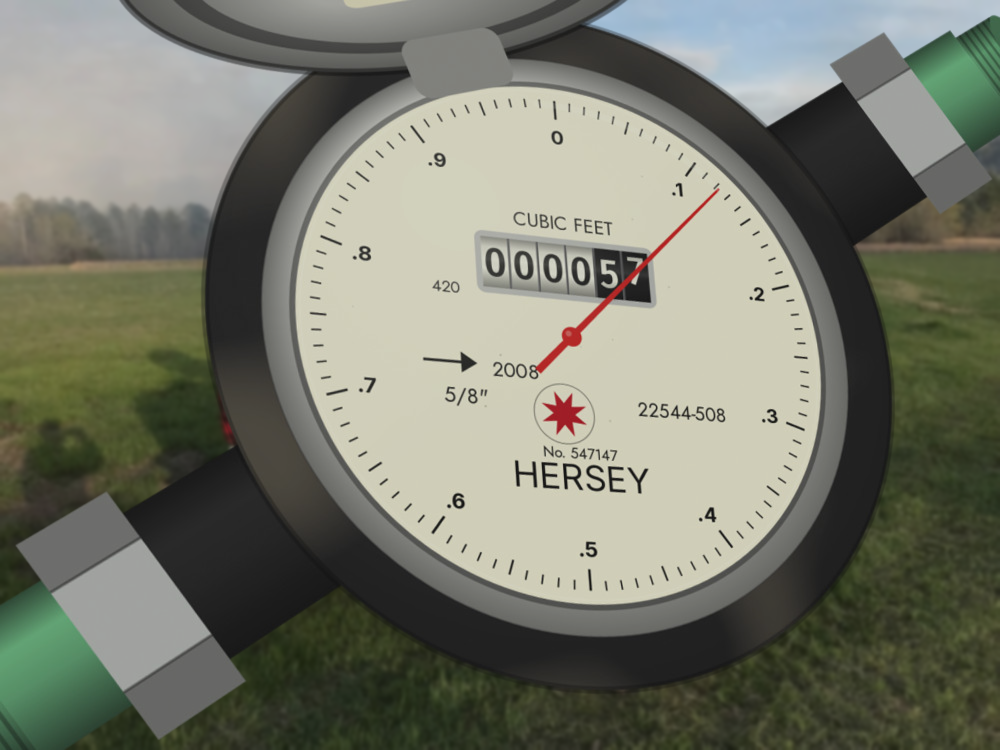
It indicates 57.12 ft³
